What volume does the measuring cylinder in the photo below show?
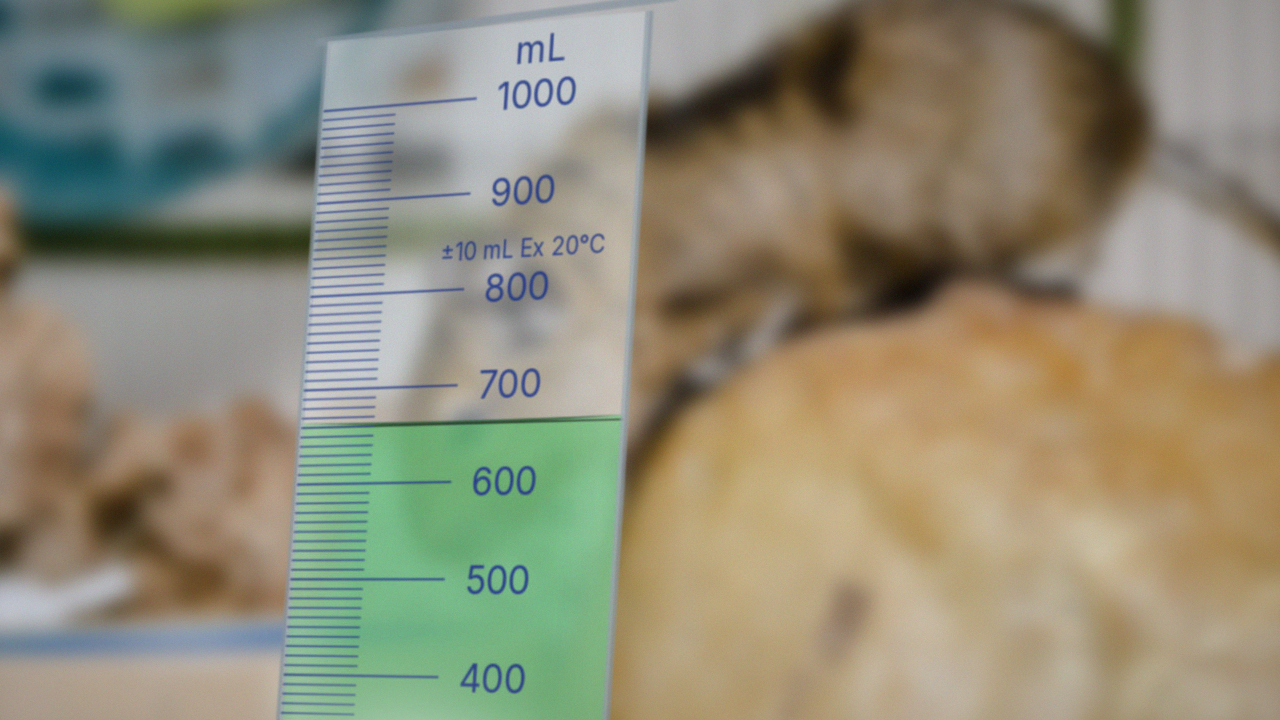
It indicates 660 mL
